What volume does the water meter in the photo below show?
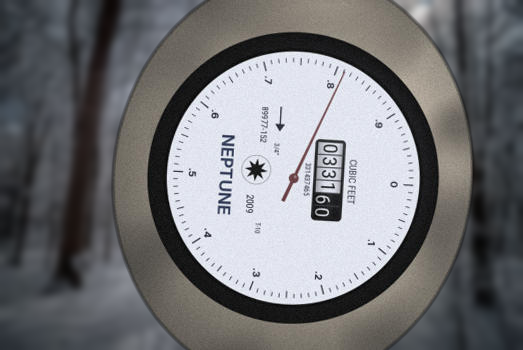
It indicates 33159.81 ft³
